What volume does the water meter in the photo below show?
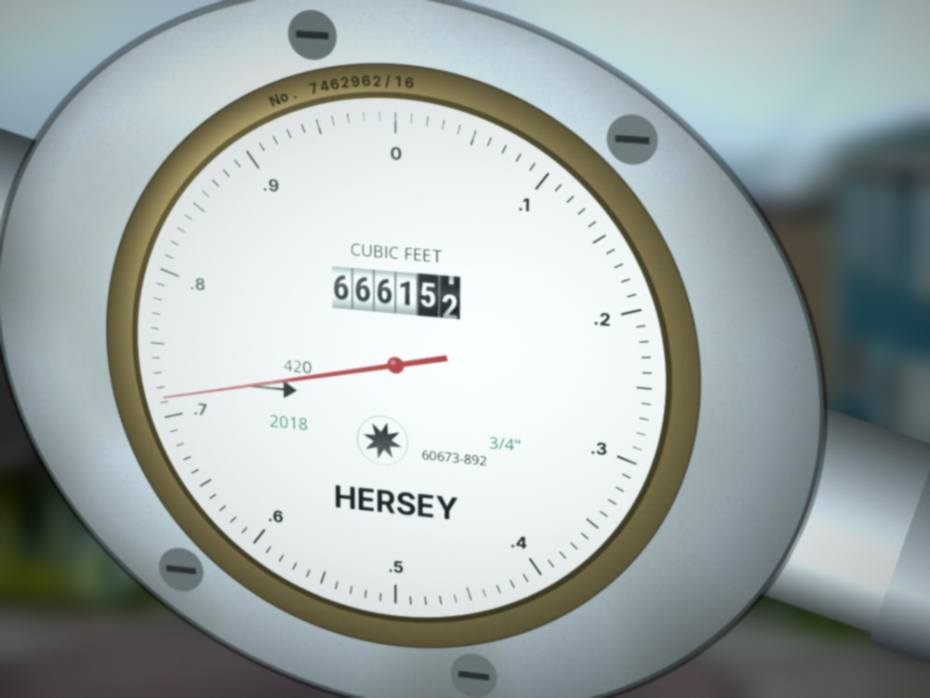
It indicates 666151.71 ft³
